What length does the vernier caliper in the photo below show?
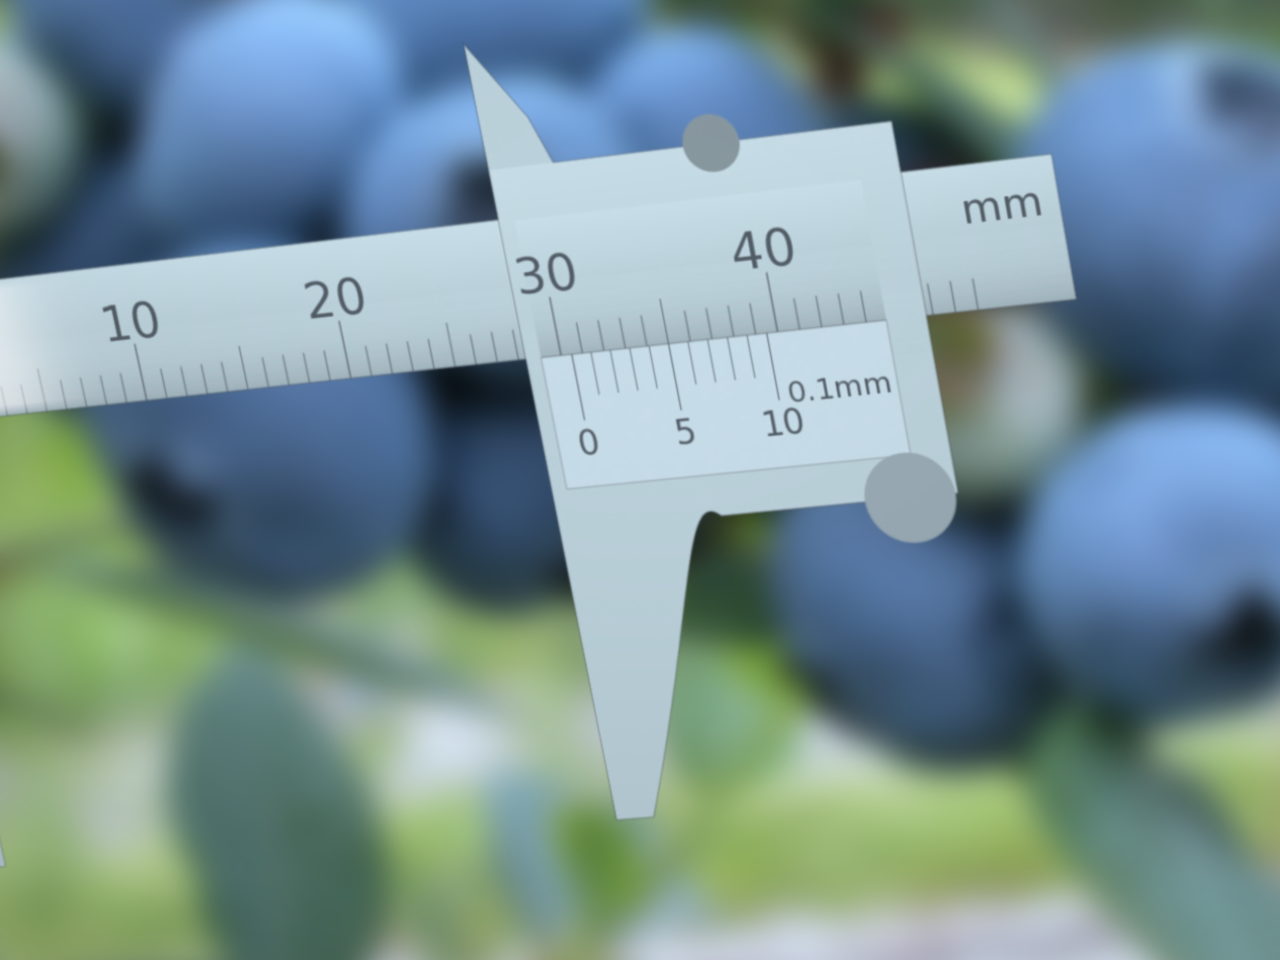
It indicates 30.5 mm
